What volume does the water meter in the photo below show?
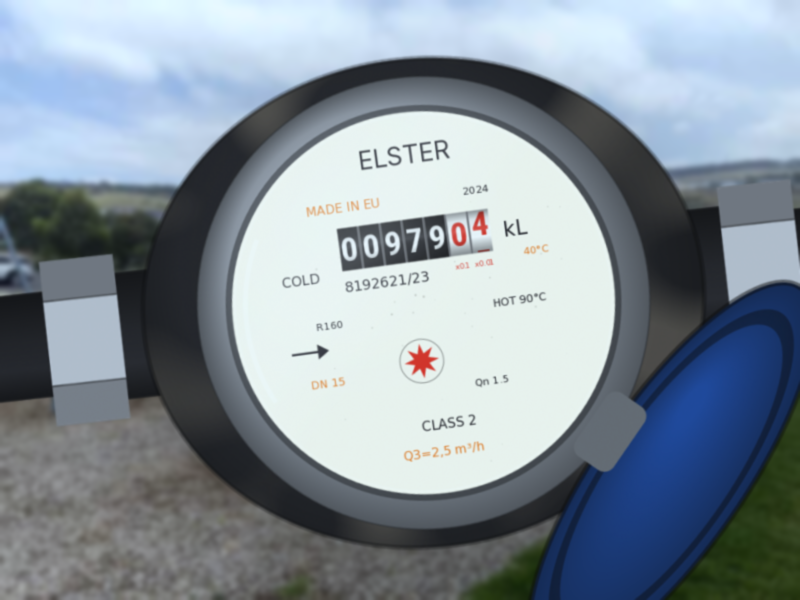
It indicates 979.04 kL
